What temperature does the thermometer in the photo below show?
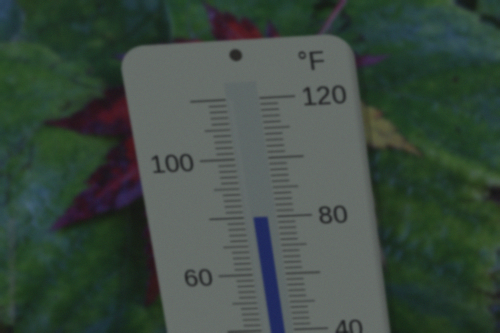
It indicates 80 °F
